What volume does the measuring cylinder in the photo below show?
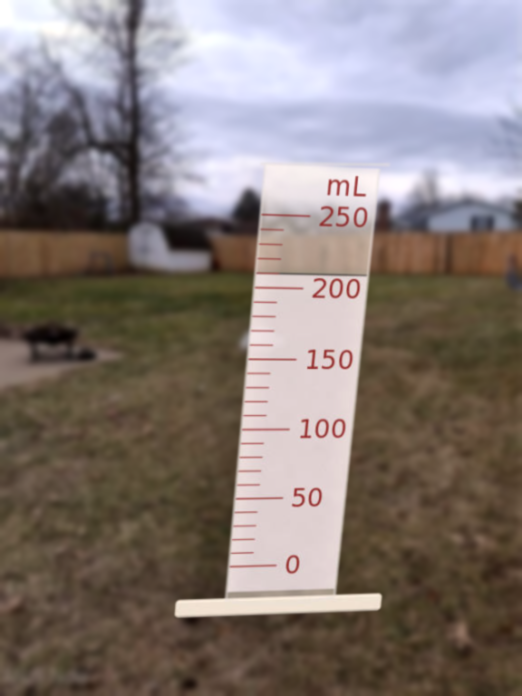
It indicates 210 mL
